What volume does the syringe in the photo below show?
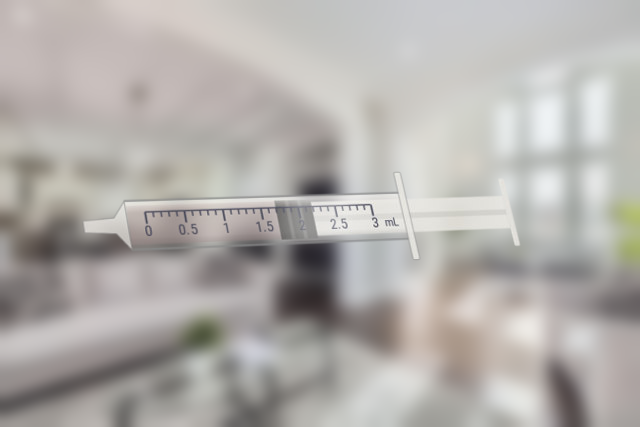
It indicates 1.7 mL
